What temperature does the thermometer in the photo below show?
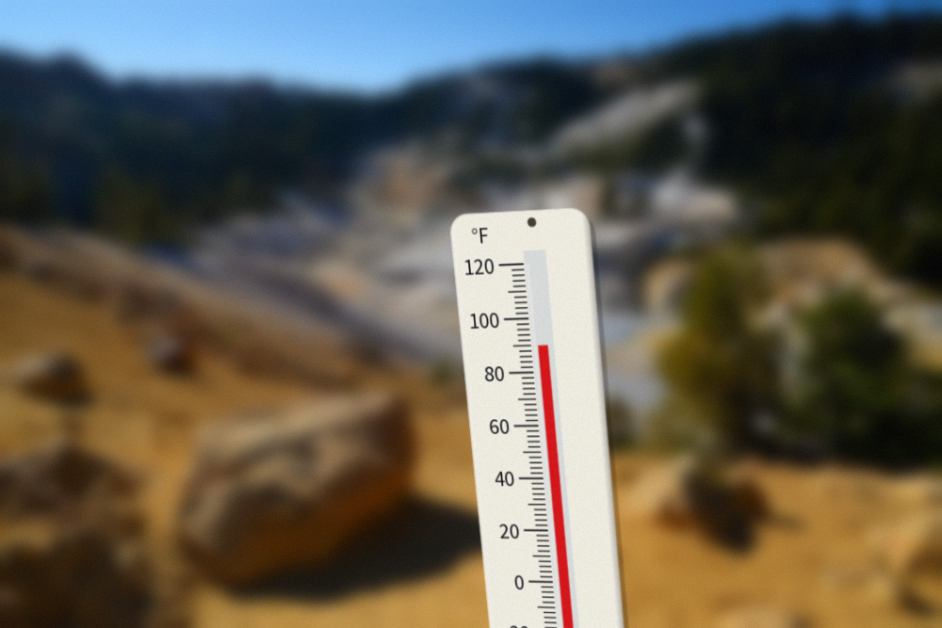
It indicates 90 °F
